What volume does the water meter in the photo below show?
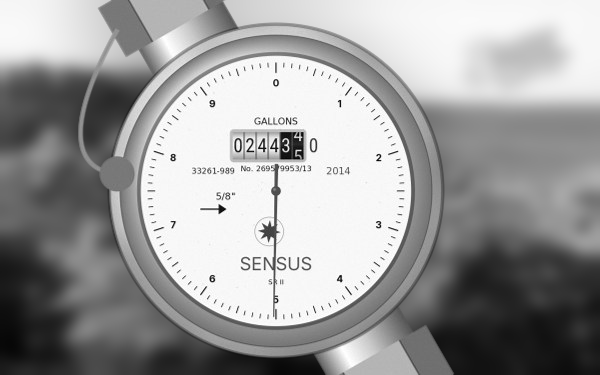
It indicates 244345.0 gal
